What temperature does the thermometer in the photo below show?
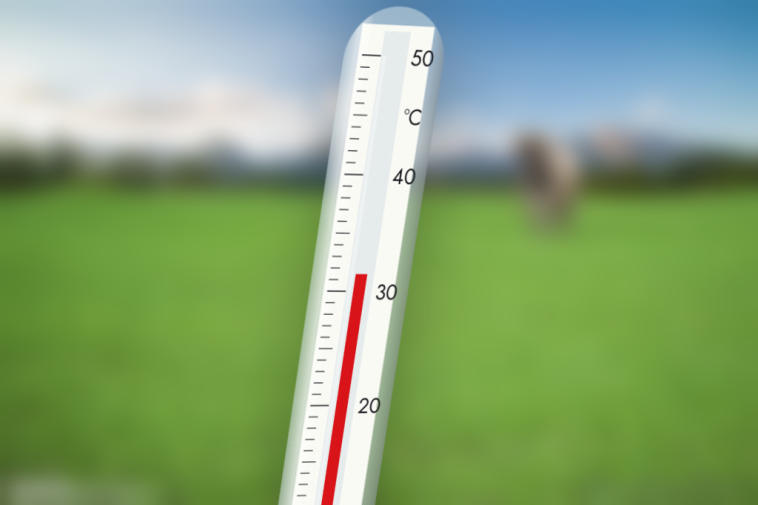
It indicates 31.5 °C
